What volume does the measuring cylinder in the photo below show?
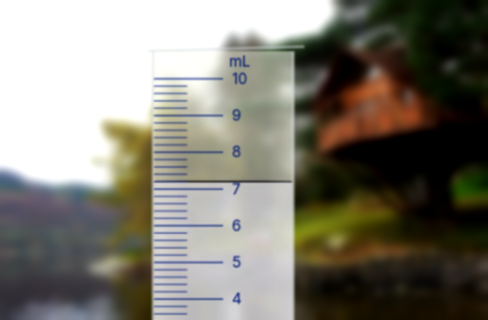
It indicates 7.2 mL
